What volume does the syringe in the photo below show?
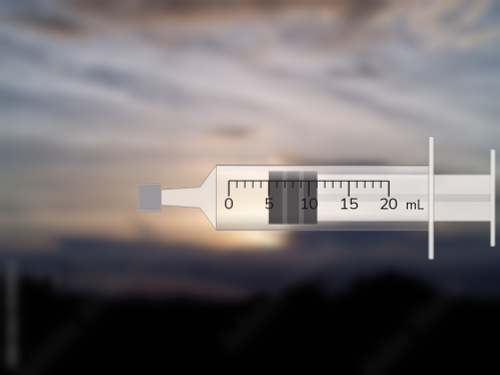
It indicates 5 mL
